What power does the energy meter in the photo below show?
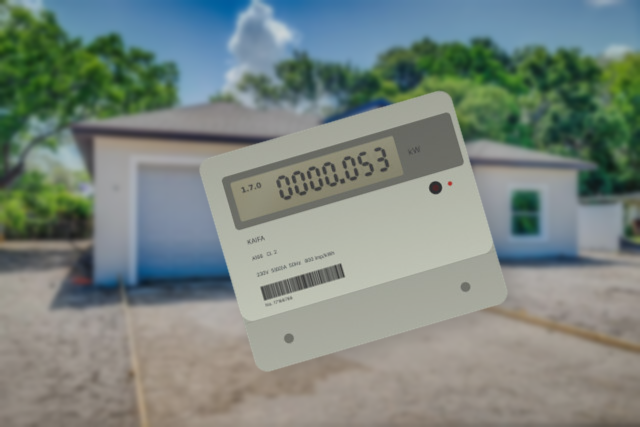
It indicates 0.053 kW
